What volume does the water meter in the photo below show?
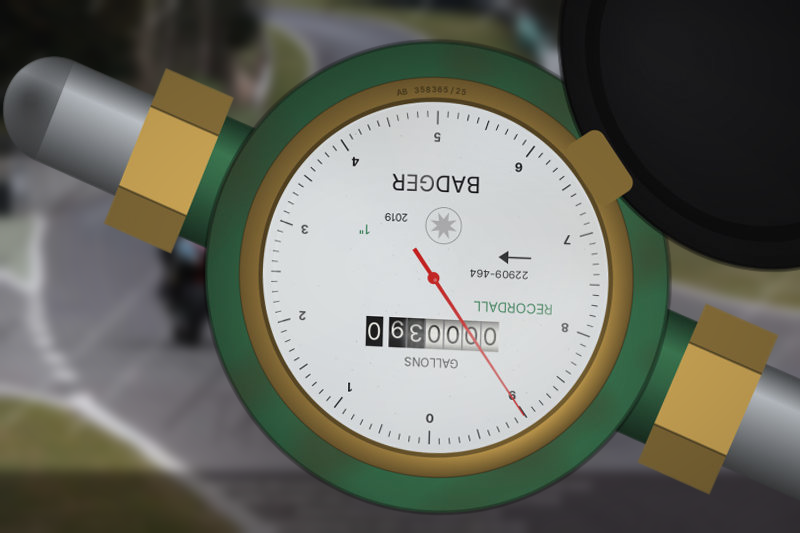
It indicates 389.0 gal
